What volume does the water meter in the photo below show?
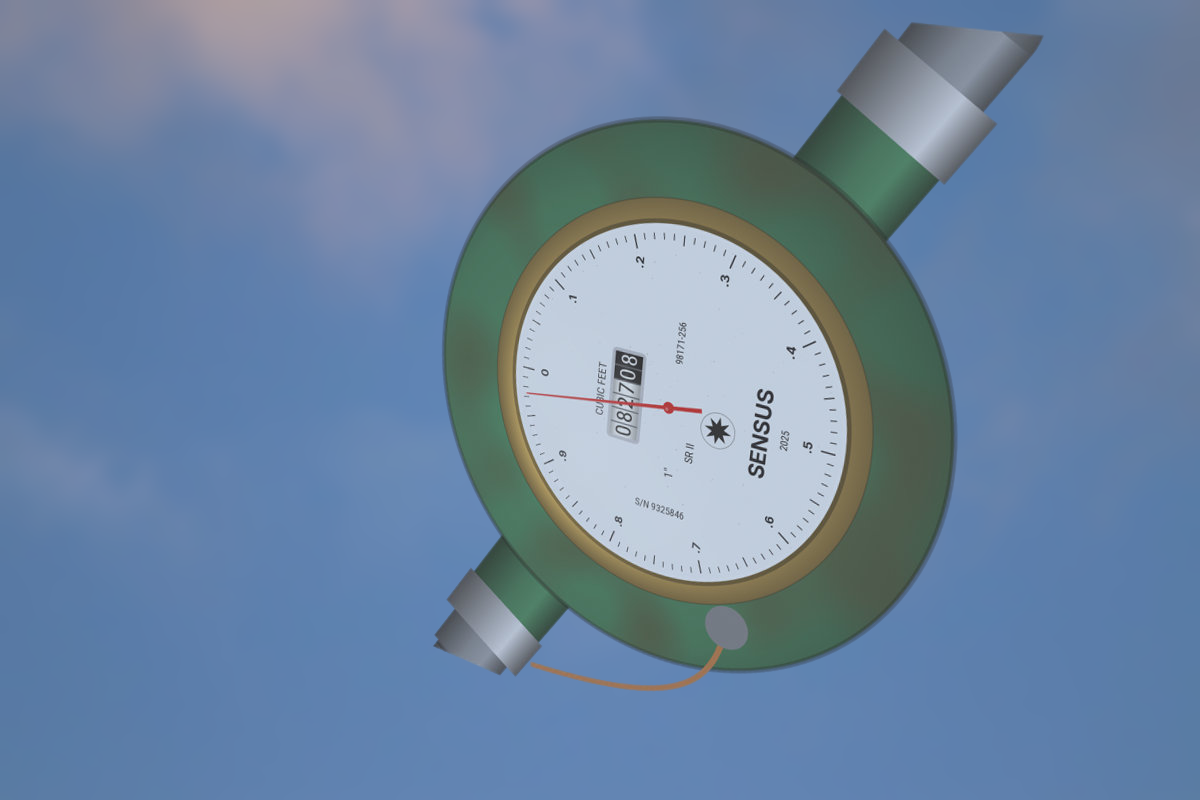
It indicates 82707.97 ft³
